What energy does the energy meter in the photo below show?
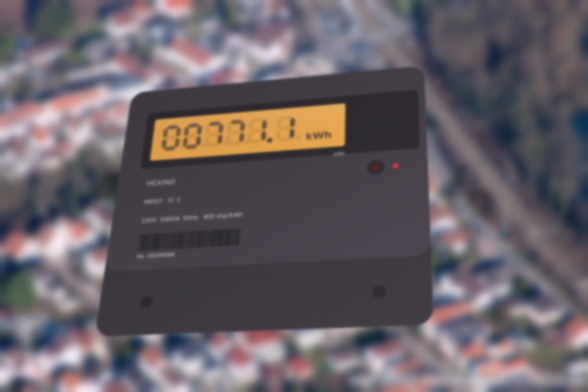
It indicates 771.1 kWh
